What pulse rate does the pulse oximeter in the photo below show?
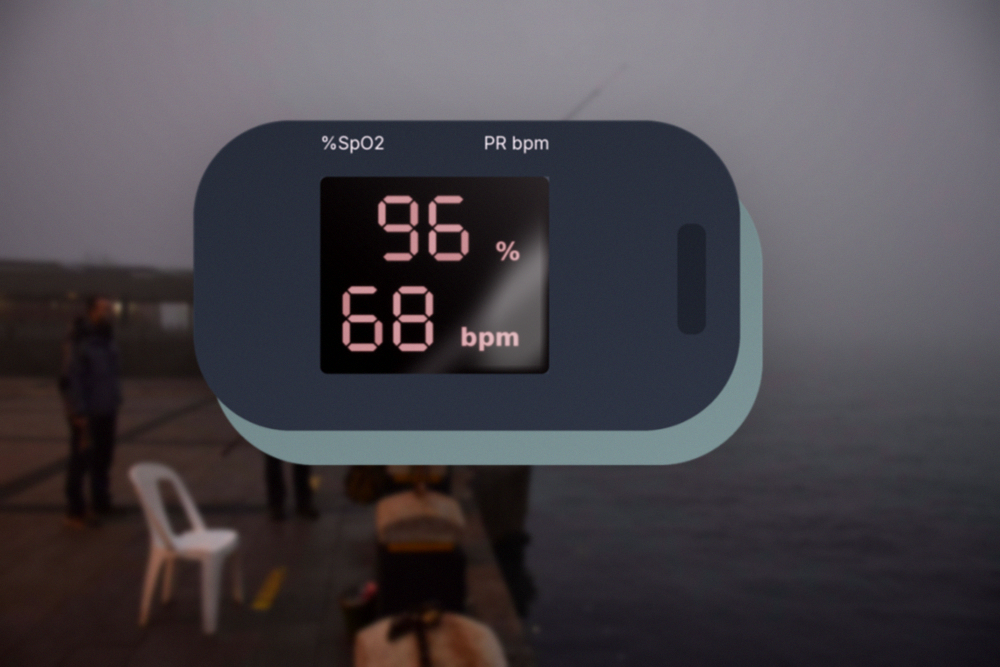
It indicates 68 bpm
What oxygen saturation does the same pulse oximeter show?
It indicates 96 %
